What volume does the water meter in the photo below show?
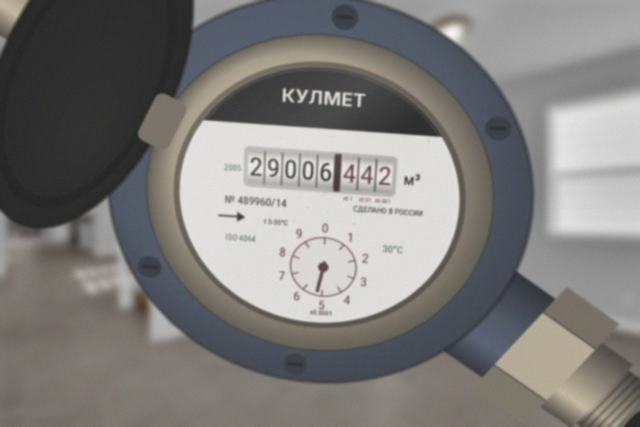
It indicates 29006.4425 m³
